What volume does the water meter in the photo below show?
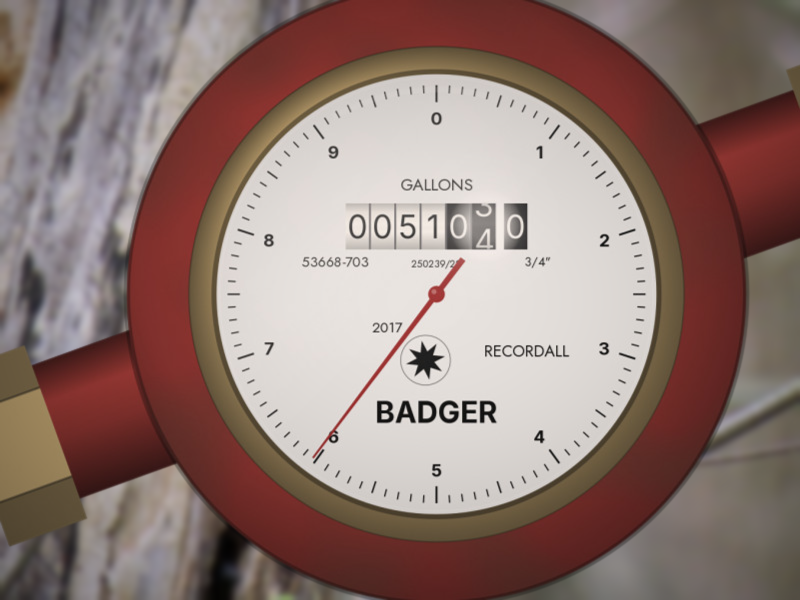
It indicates 51036.0 gal
